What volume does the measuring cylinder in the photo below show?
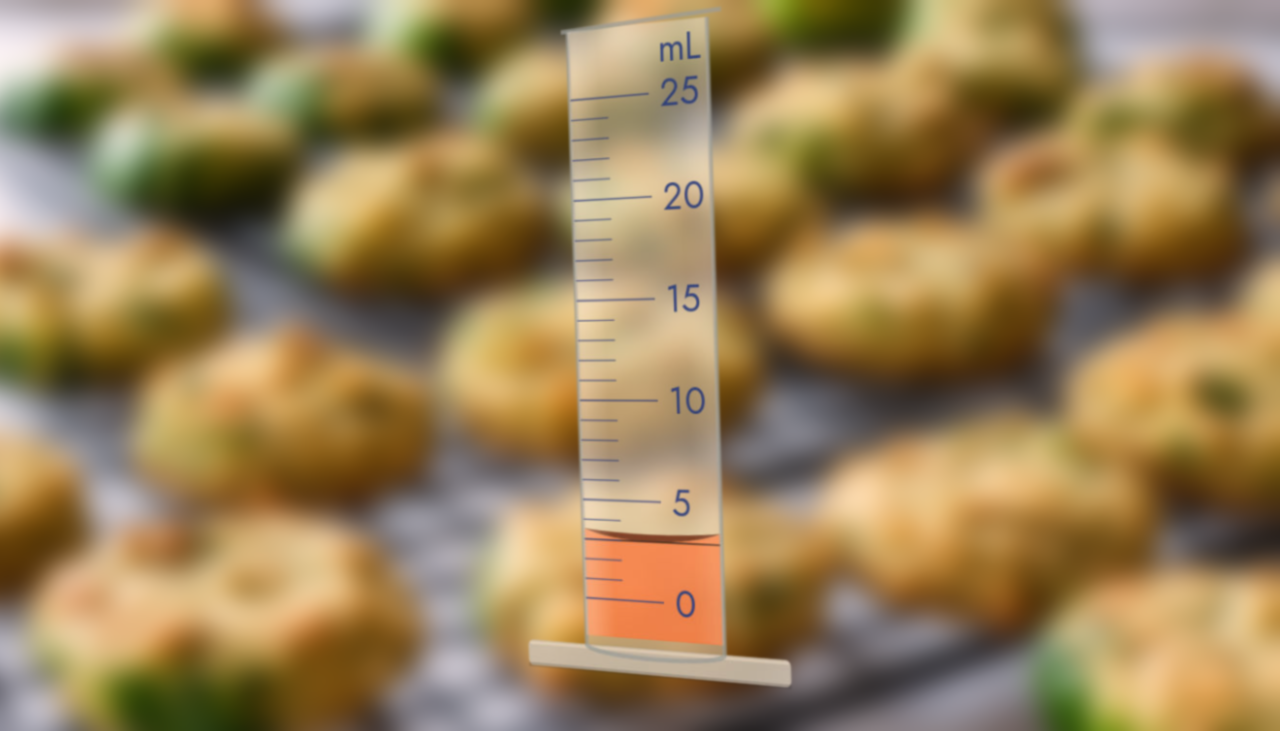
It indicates 3 mL
